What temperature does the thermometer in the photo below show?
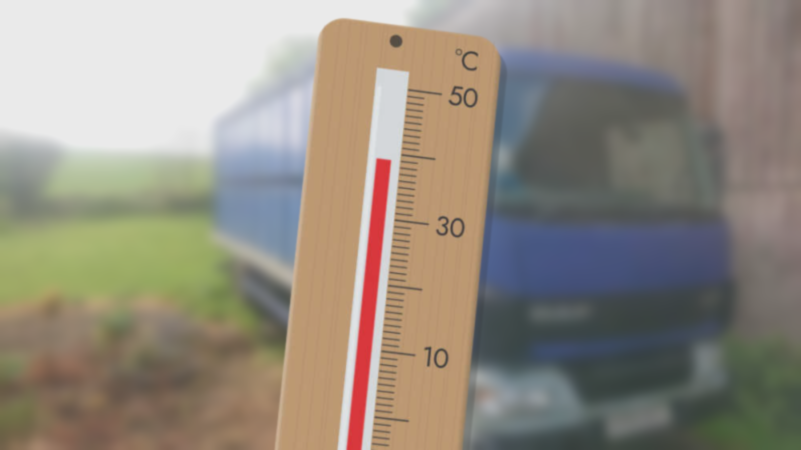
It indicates 39 °C
